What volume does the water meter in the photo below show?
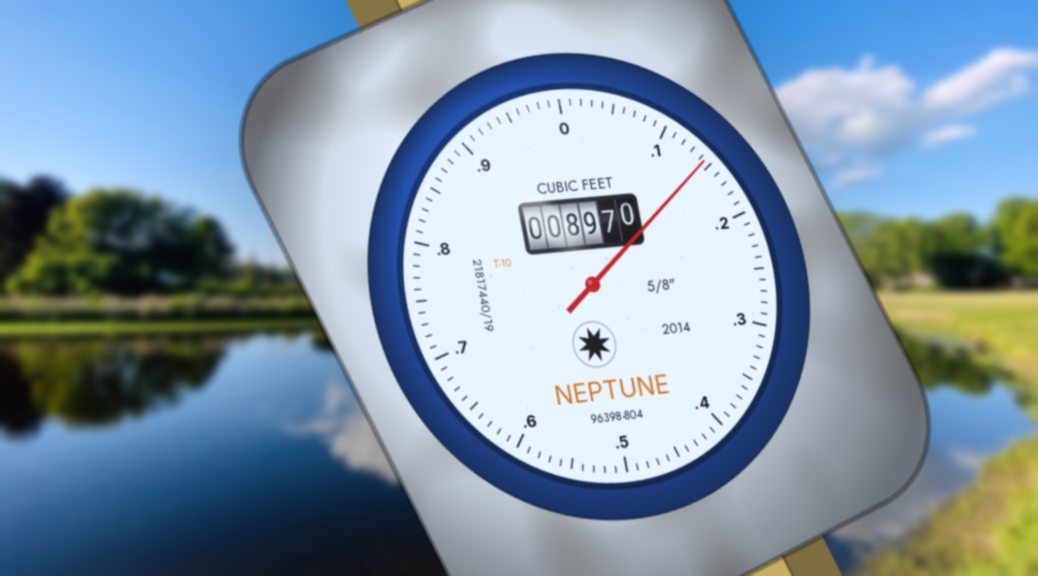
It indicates 8970.14 ft³
